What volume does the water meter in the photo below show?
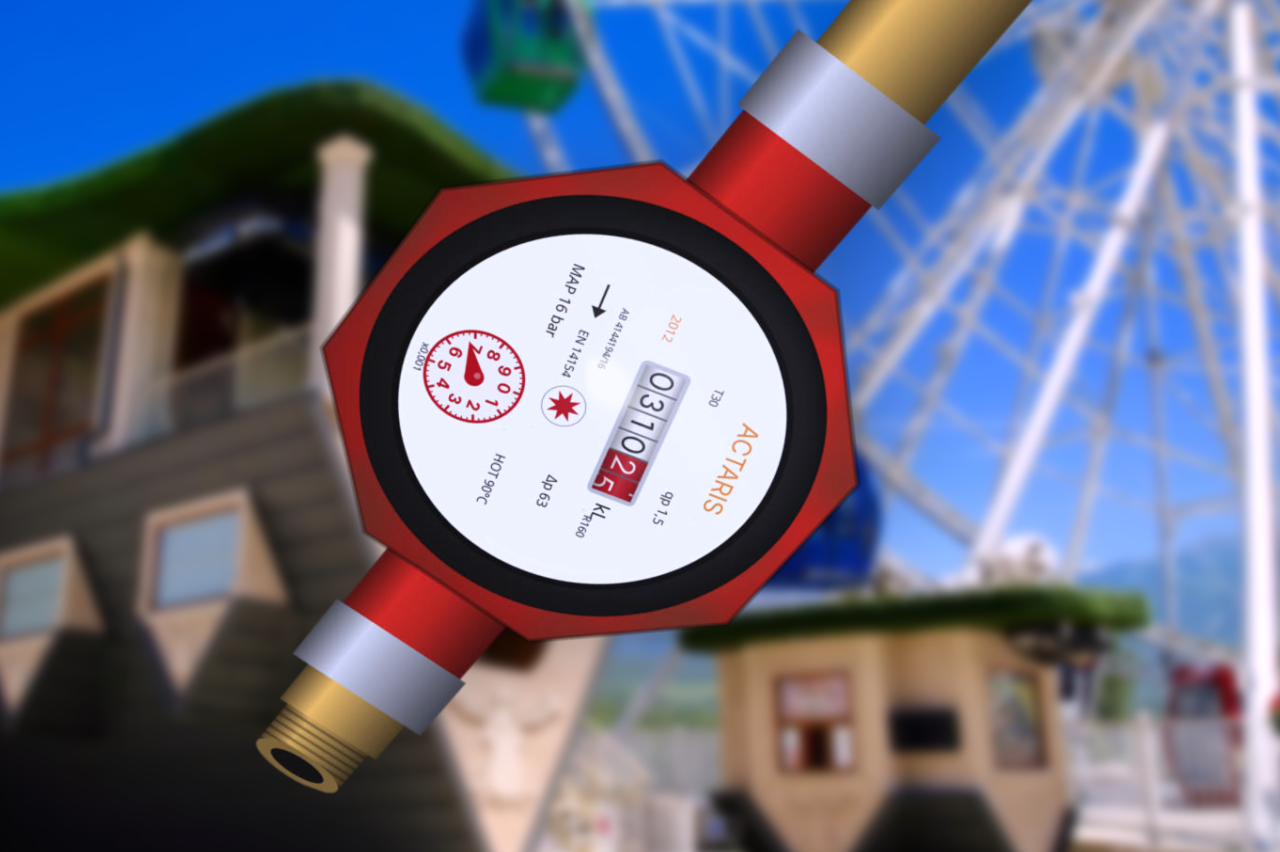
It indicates 310.246 kL
